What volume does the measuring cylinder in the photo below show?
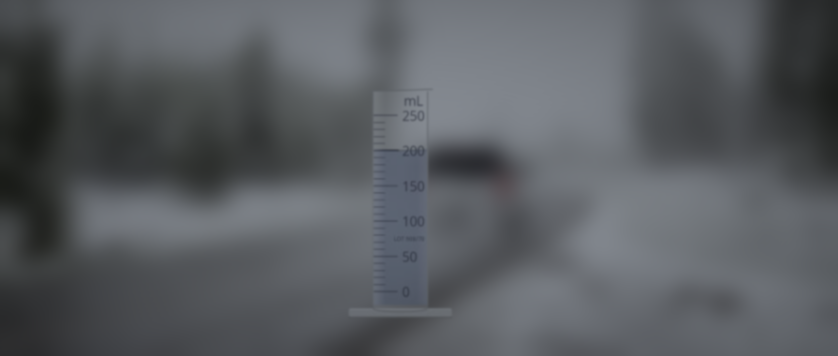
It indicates 200 mL
